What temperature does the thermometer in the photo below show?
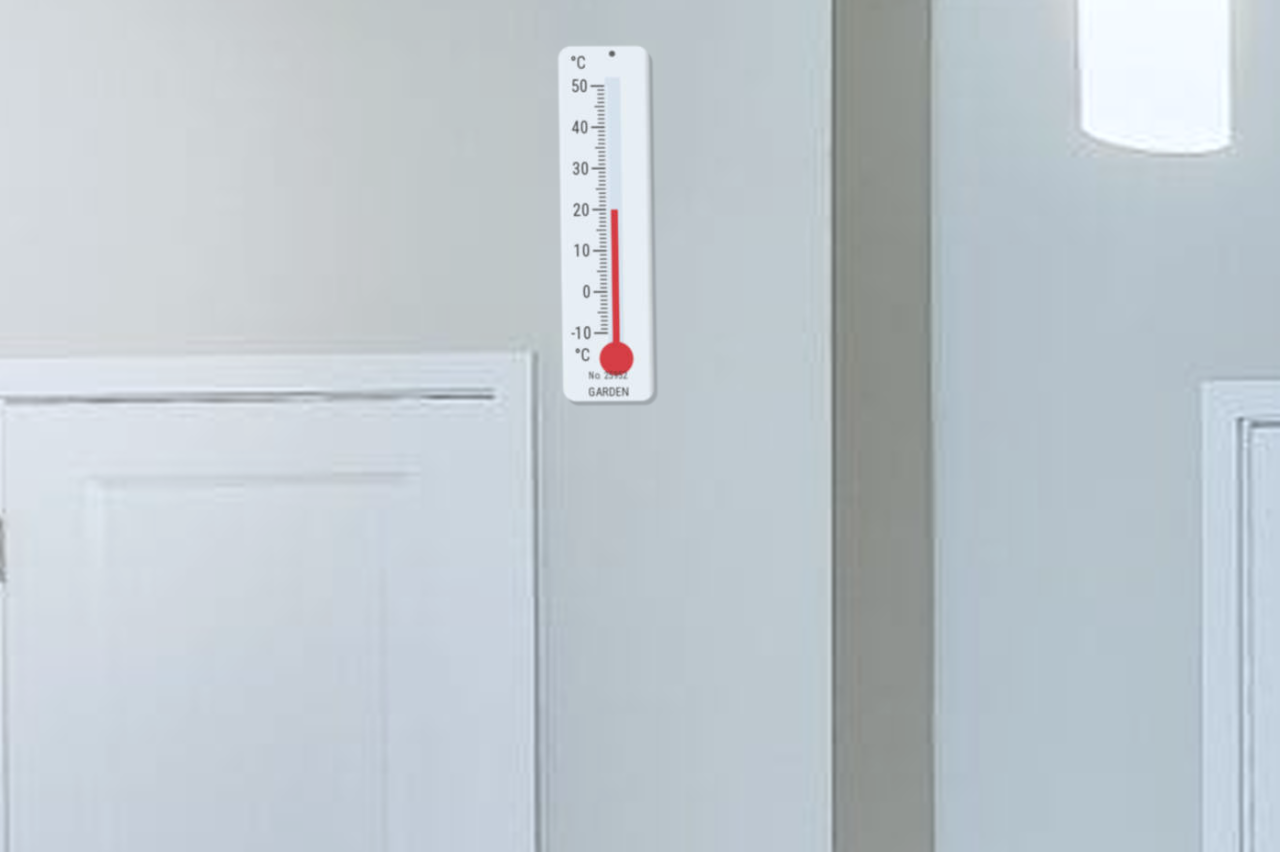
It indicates 20 °C
